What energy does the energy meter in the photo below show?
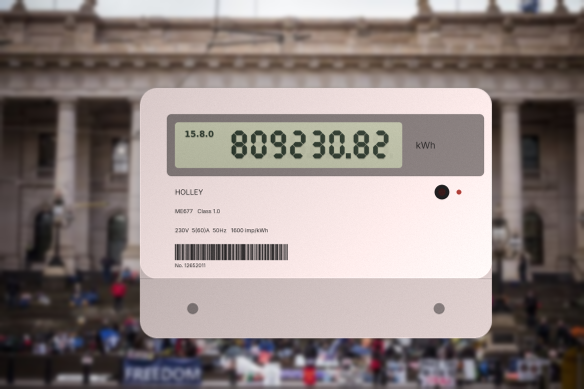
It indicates 809230.82 kWh
